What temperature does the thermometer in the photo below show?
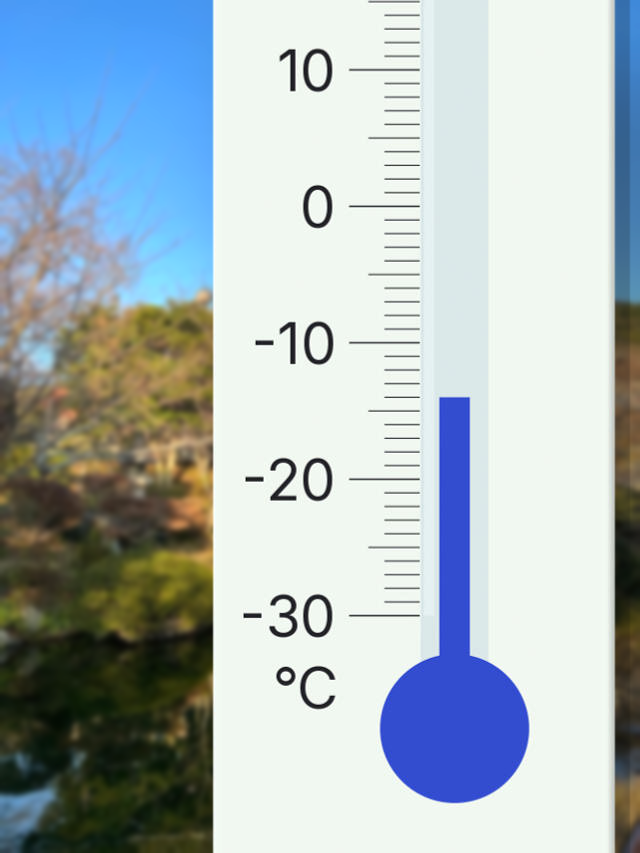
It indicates -14 °C
